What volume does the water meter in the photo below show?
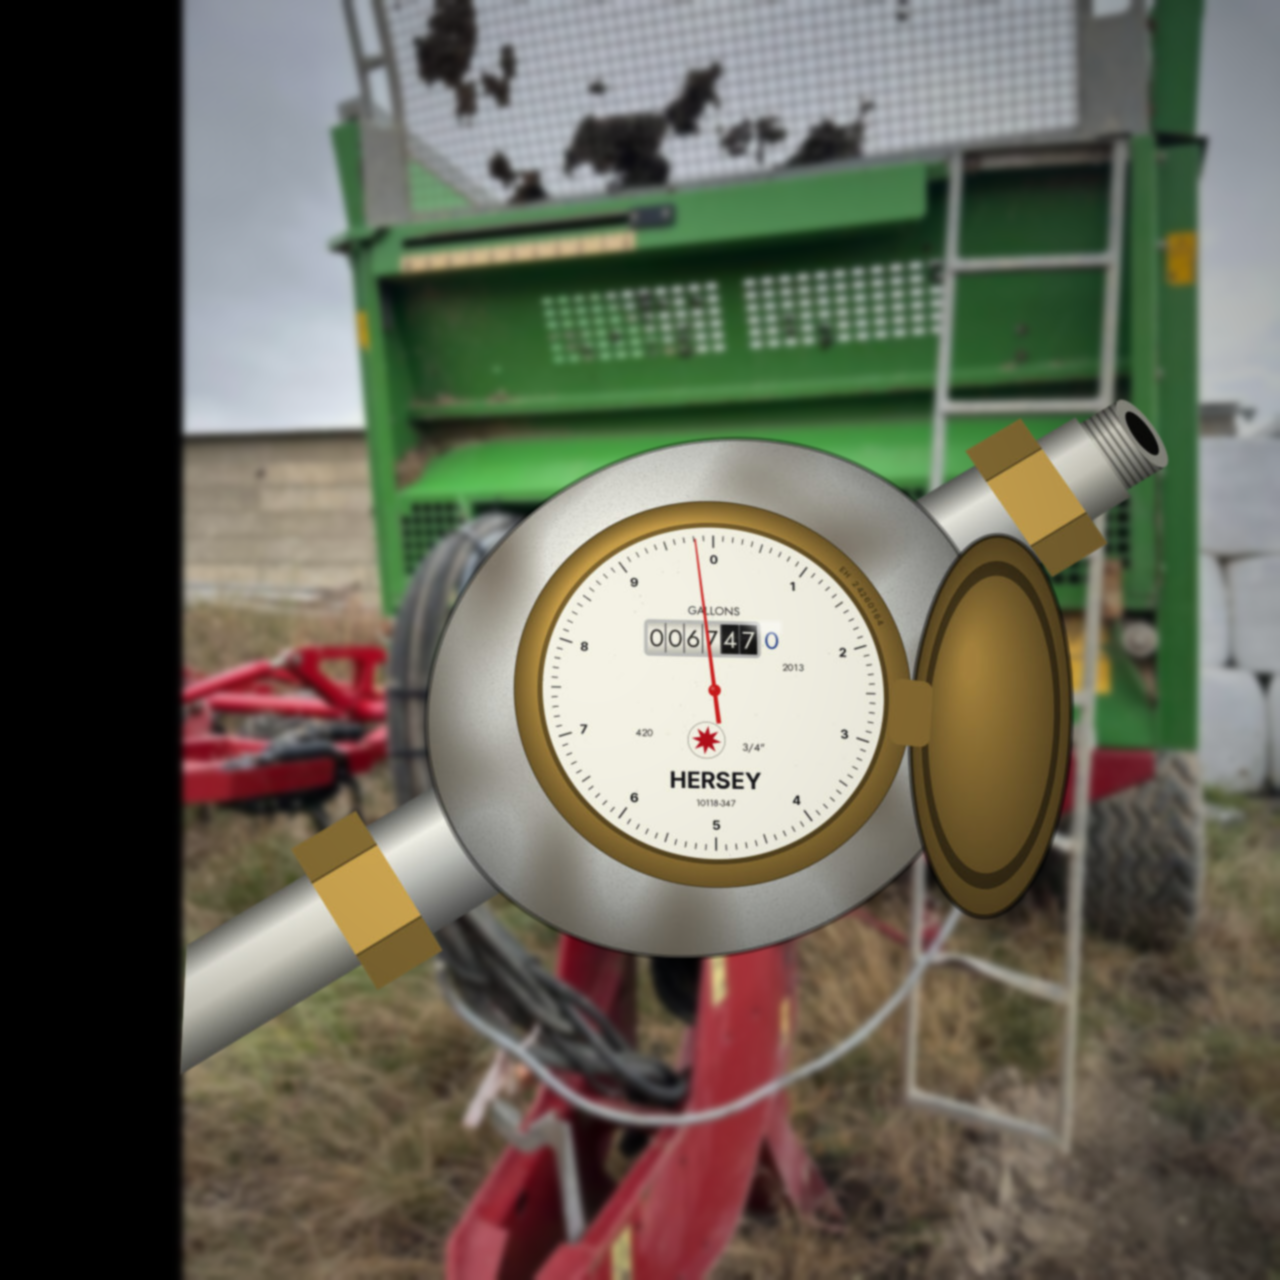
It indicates 67469.8 gal
